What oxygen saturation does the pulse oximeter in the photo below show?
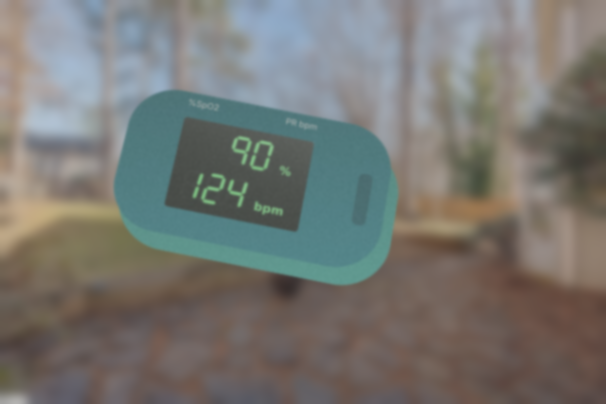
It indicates 90 %
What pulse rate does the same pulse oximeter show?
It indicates 124 bpm
